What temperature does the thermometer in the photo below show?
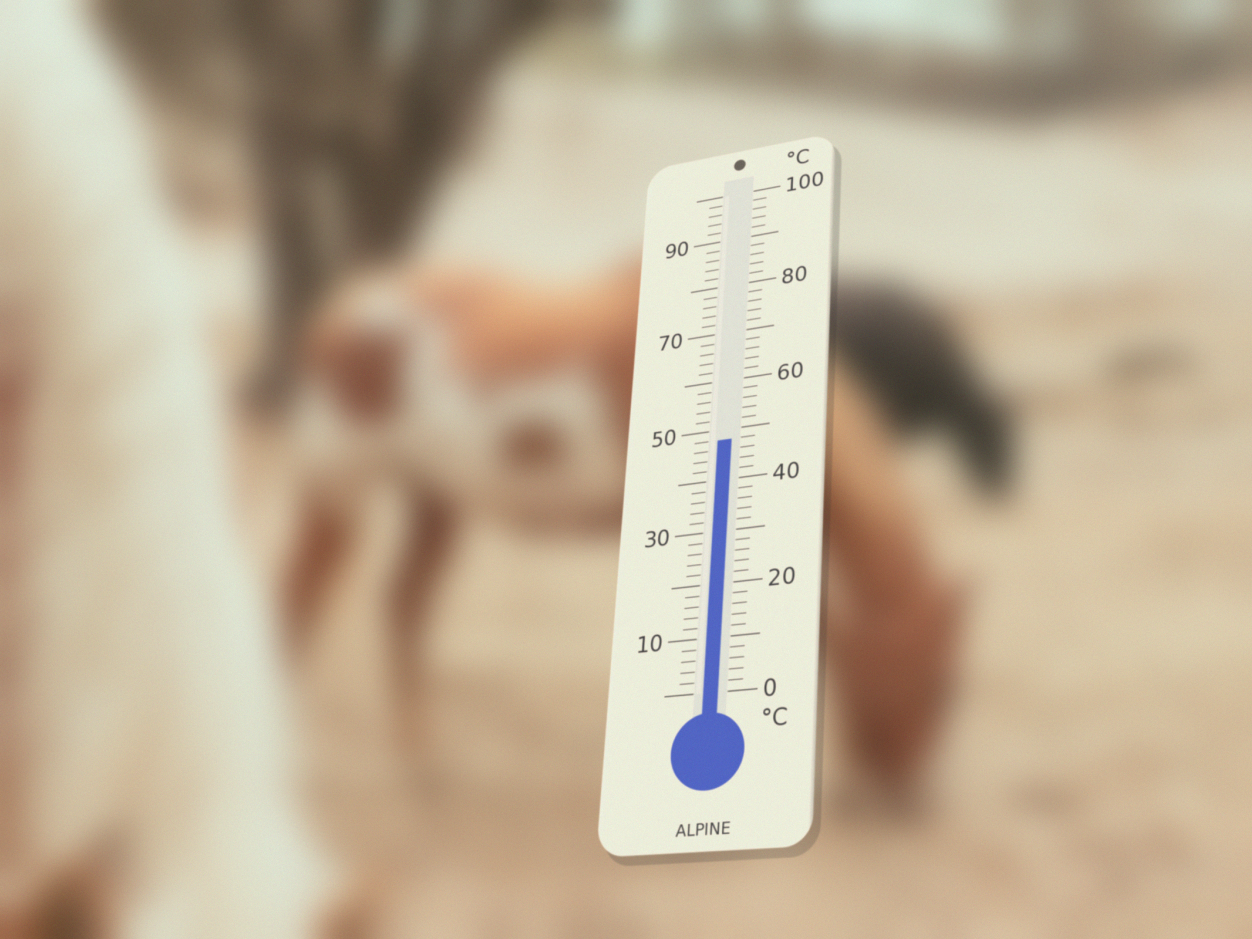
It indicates 48 °C
